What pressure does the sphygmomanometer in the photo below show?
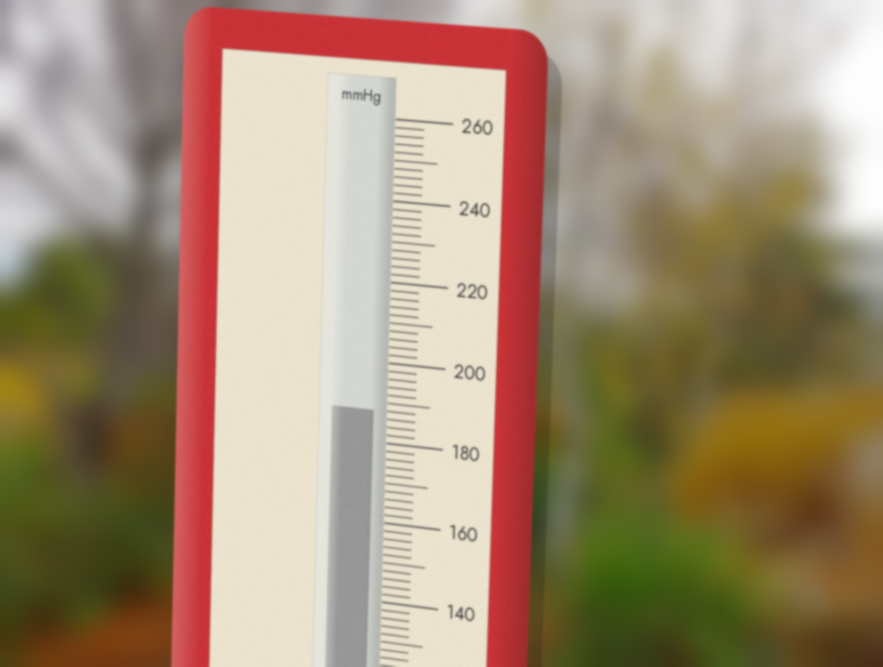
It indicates 188 mmHg
